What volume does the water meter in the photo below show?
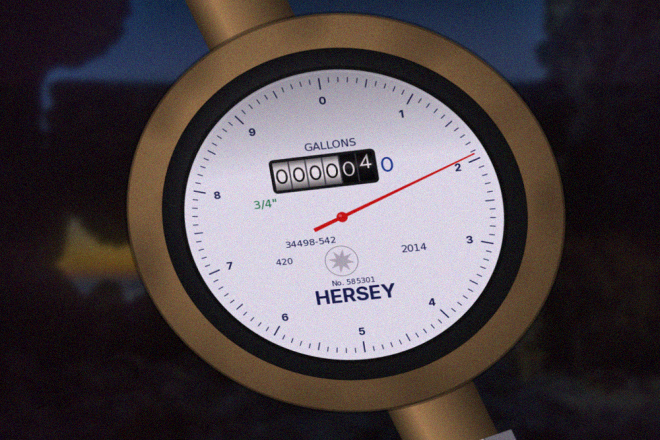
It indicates 41.9 gal
